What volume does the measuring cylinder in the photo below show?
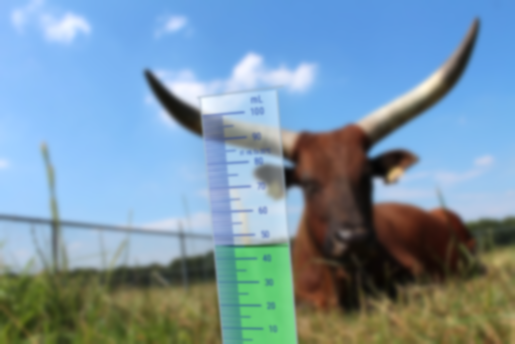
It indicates 45 mL
